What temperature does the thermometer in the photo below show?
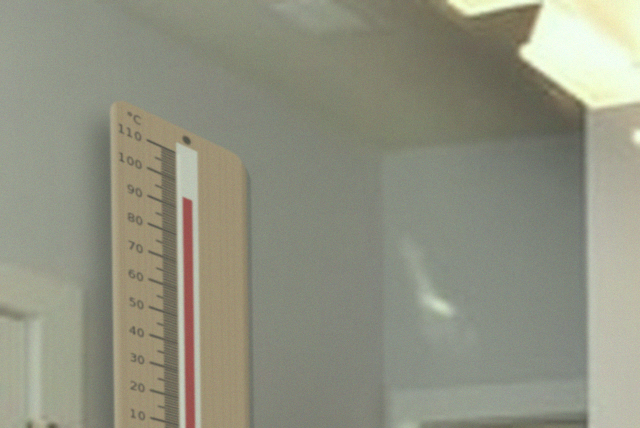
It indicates 95 °C
